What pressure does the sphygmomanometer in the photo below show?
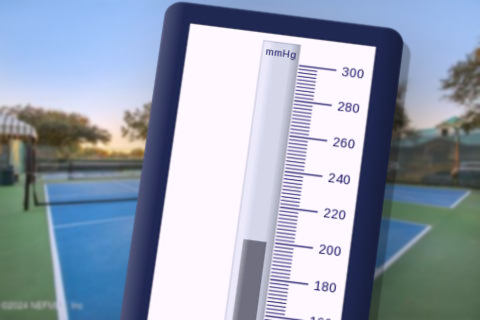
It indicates 200 mmHg
